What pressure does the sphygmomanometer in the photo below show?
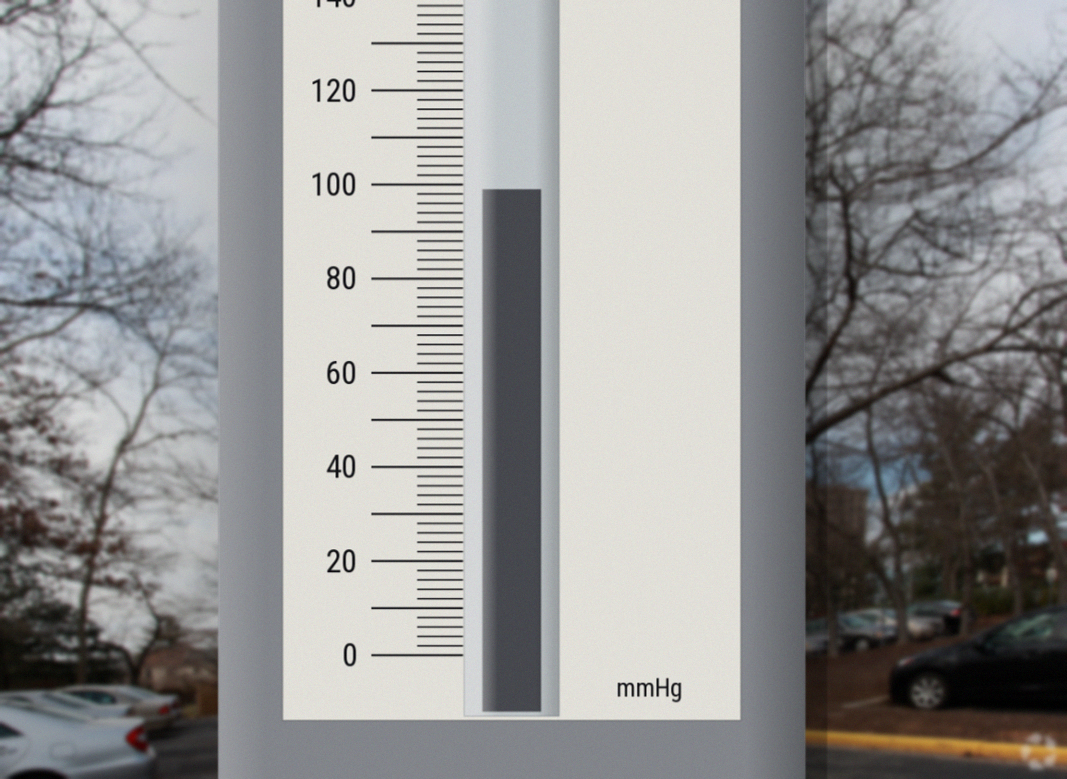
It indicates 99 mmHg
